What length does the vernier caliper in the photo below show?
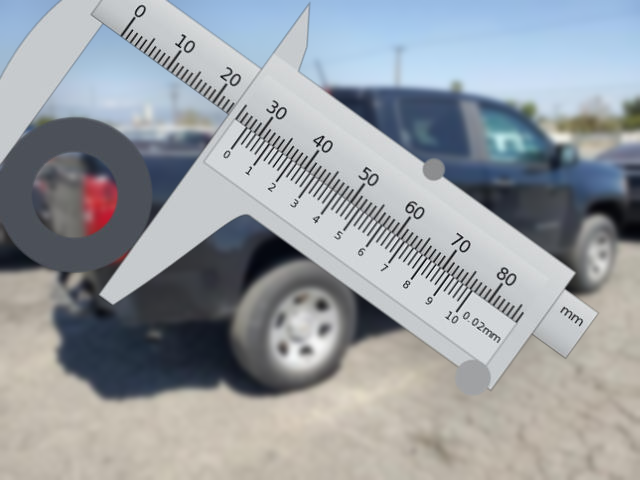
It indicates 27.4 mm
